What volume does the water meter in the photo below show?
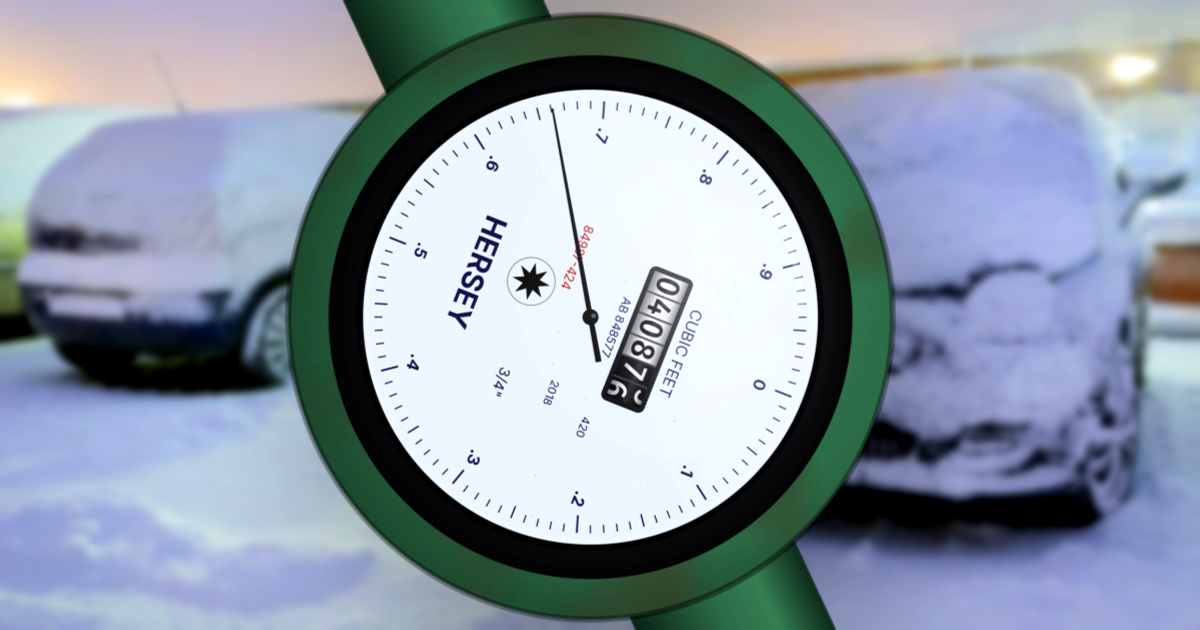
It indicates 40875.66 ft³
